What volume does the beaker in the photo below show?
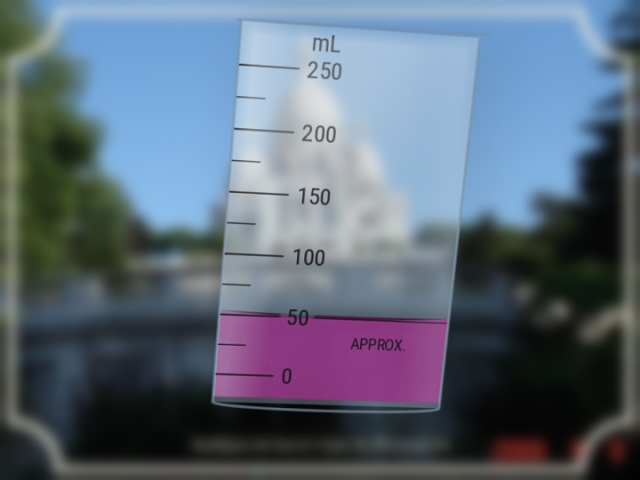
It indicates 50 mL
